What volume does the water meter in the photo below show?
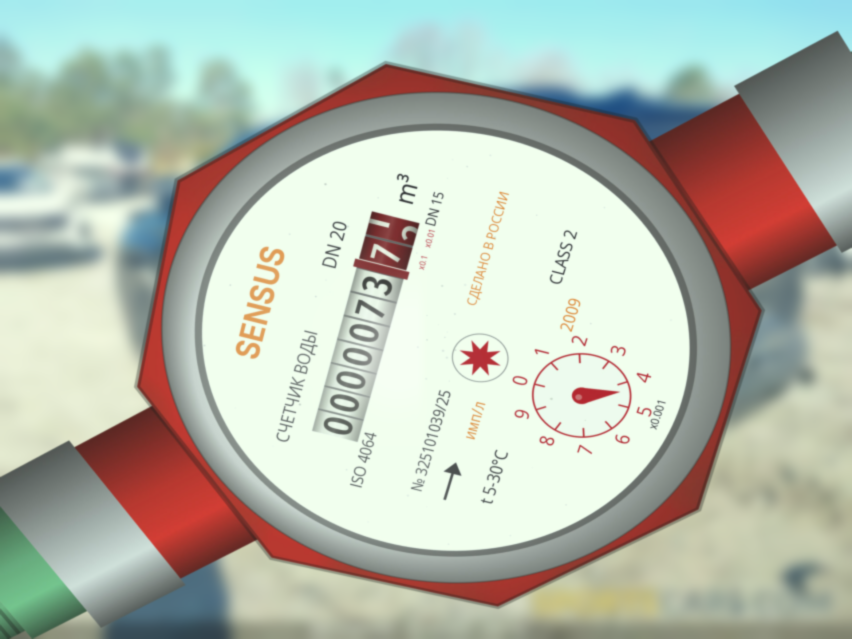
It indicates 73.714 m³
